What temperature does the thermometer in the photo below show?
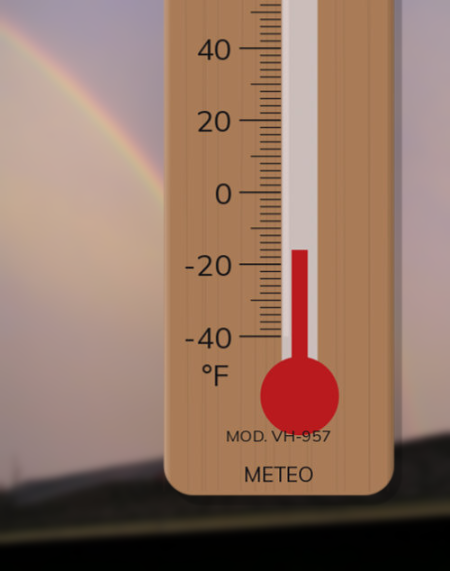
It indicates -16 °F
